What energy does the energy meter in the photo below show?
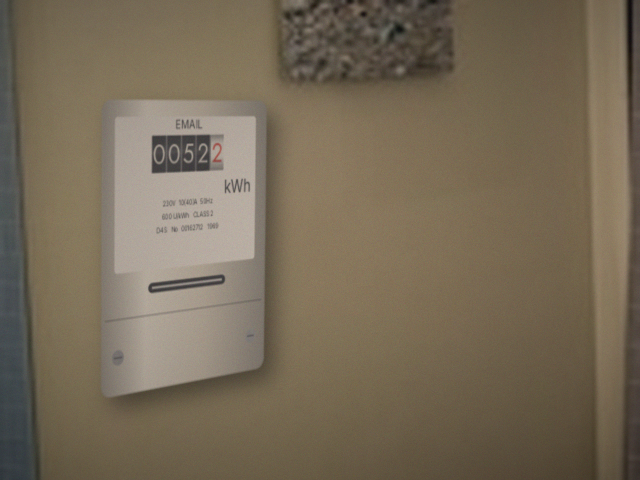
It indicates 52.2 kWh
